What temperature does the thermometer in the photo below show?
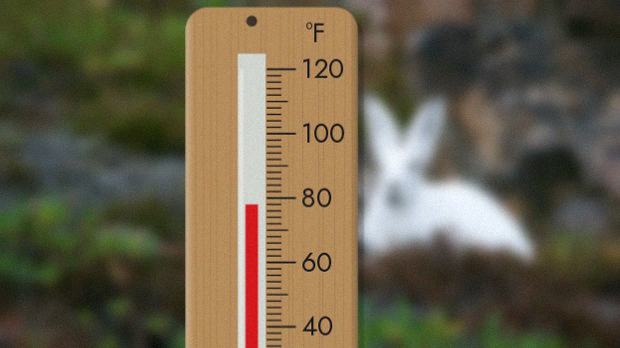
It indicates 78 °F
